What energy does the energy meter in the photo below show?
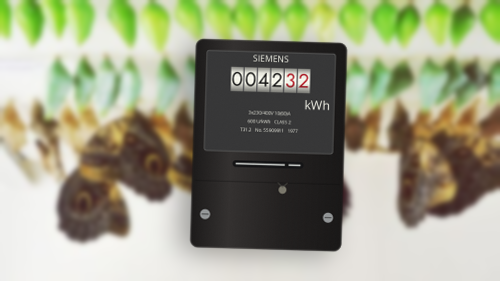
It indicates 42.32 kWh
